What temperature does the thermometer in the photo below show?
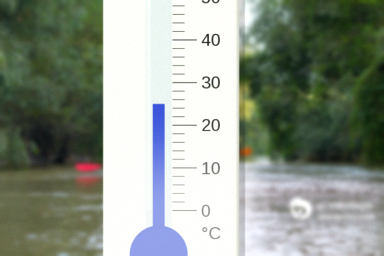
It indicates 25 °C
